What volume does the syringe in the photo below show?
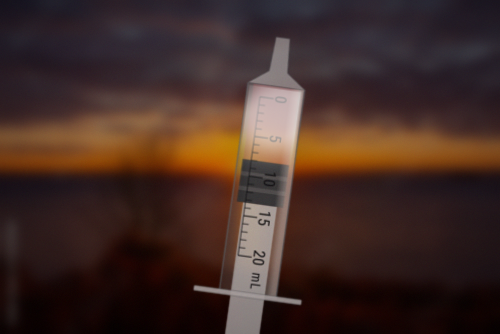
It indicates 8 mL
